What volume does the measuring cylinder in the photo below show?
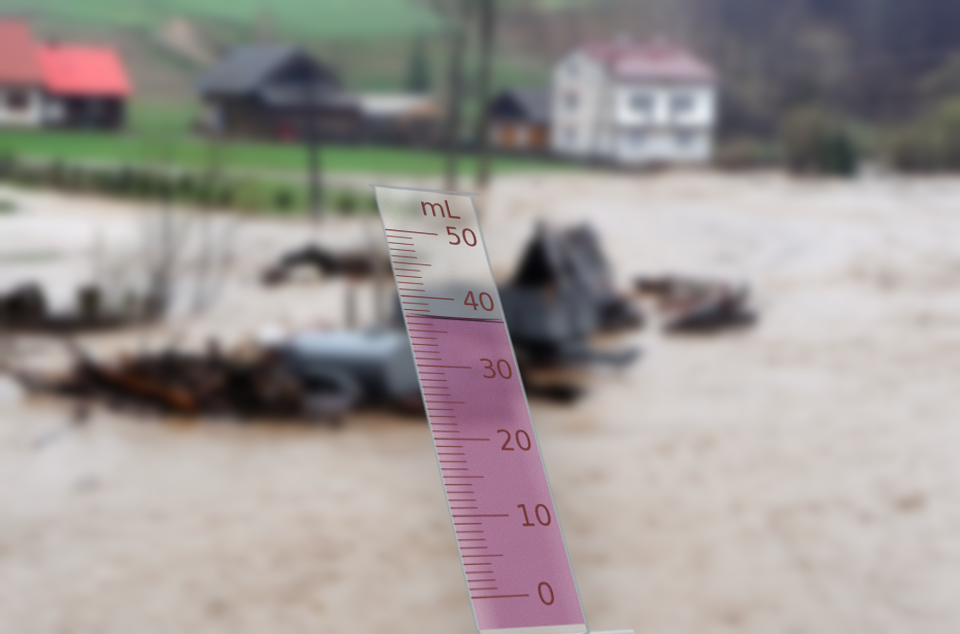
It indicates 37 mL
